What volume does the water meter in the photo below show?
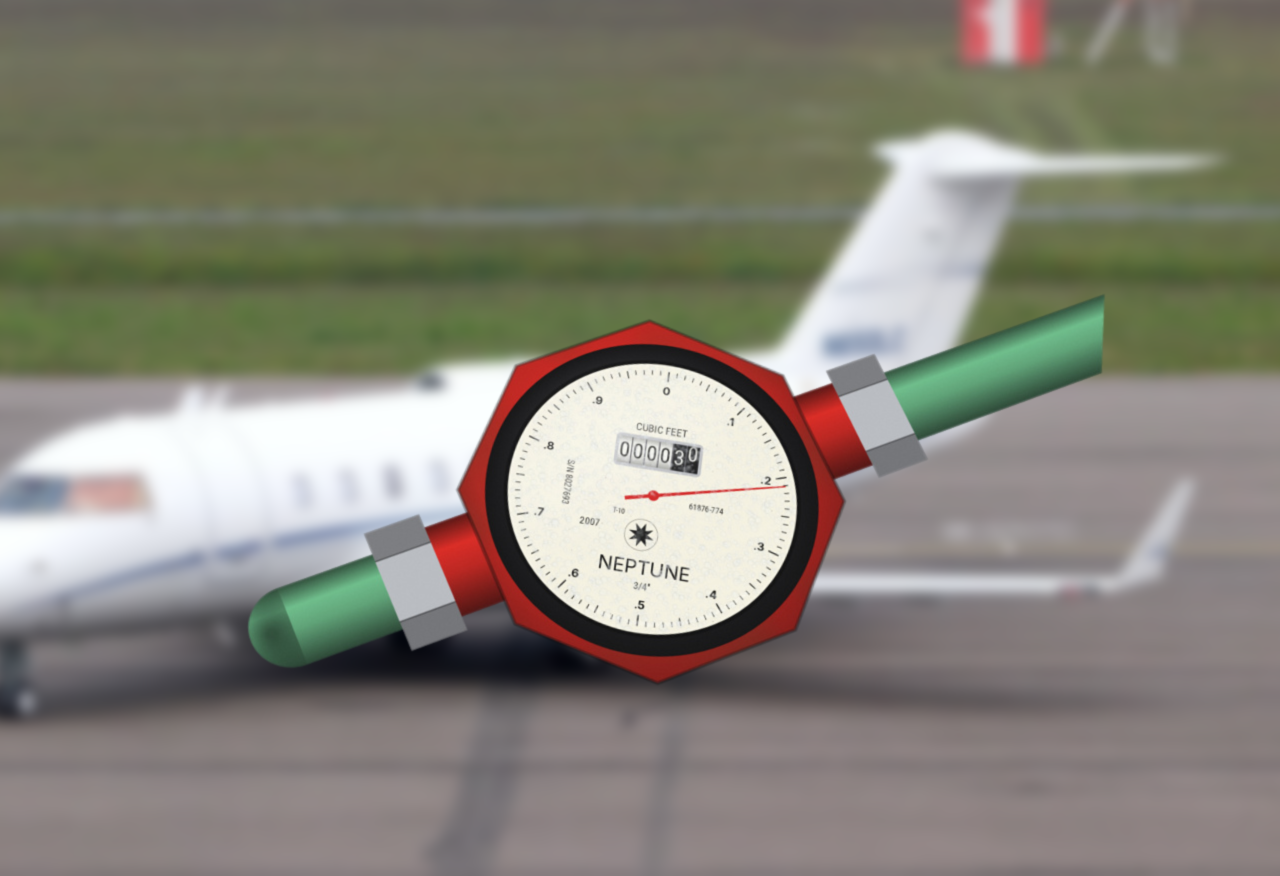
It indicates 30.21 ft³
